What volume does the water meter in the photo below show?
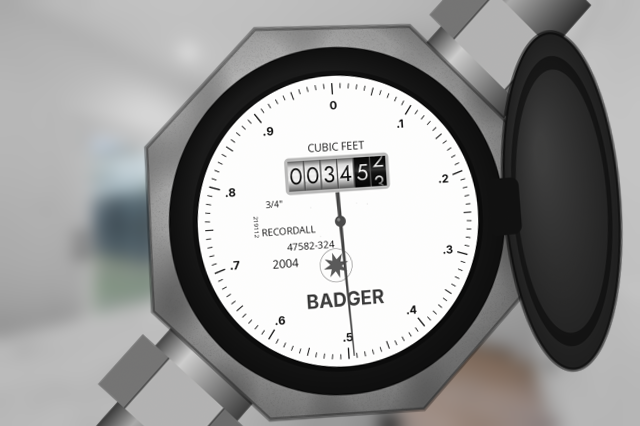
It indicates 3452.49 ft³
